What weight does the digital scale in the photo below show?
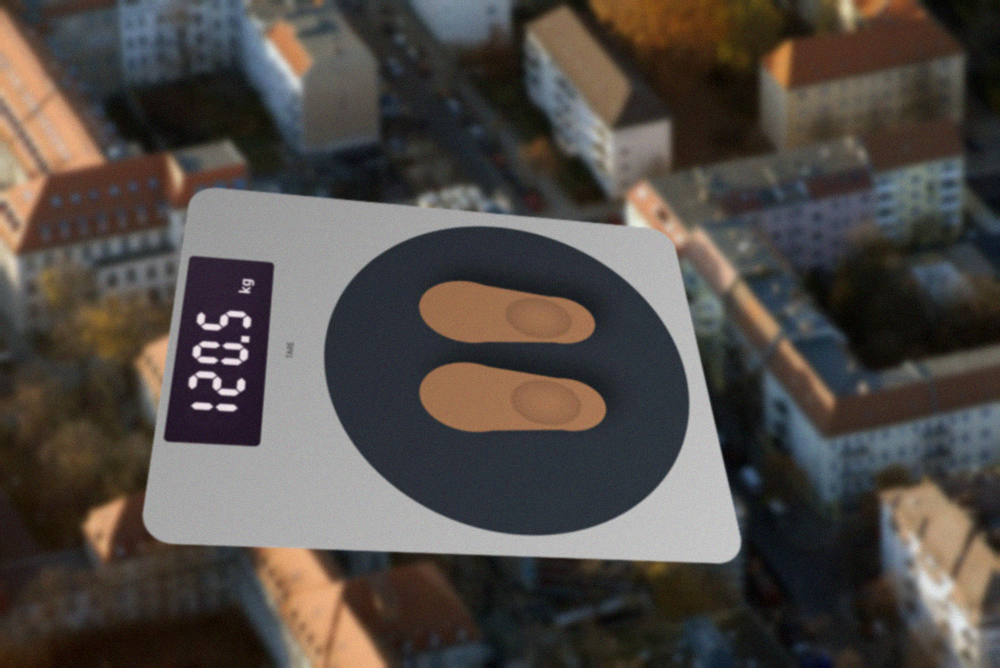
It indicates 120.5 kg
